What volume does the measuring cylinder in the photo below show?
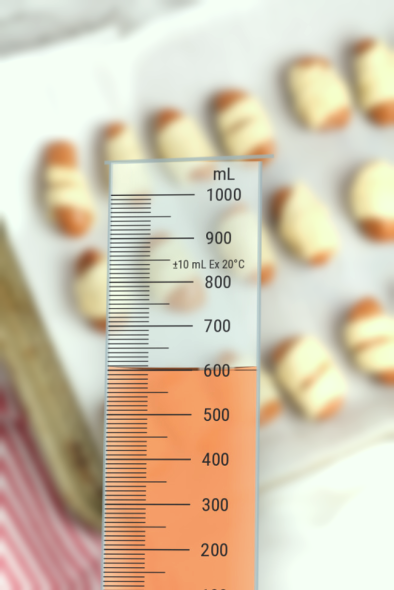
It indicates 600 mL
